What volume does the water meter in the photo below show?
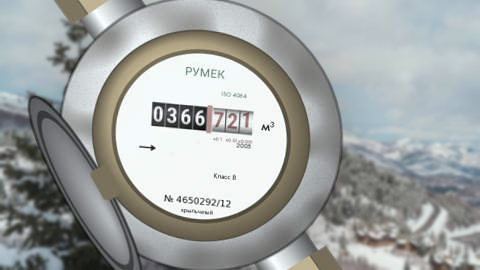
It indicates 366.721 m³
